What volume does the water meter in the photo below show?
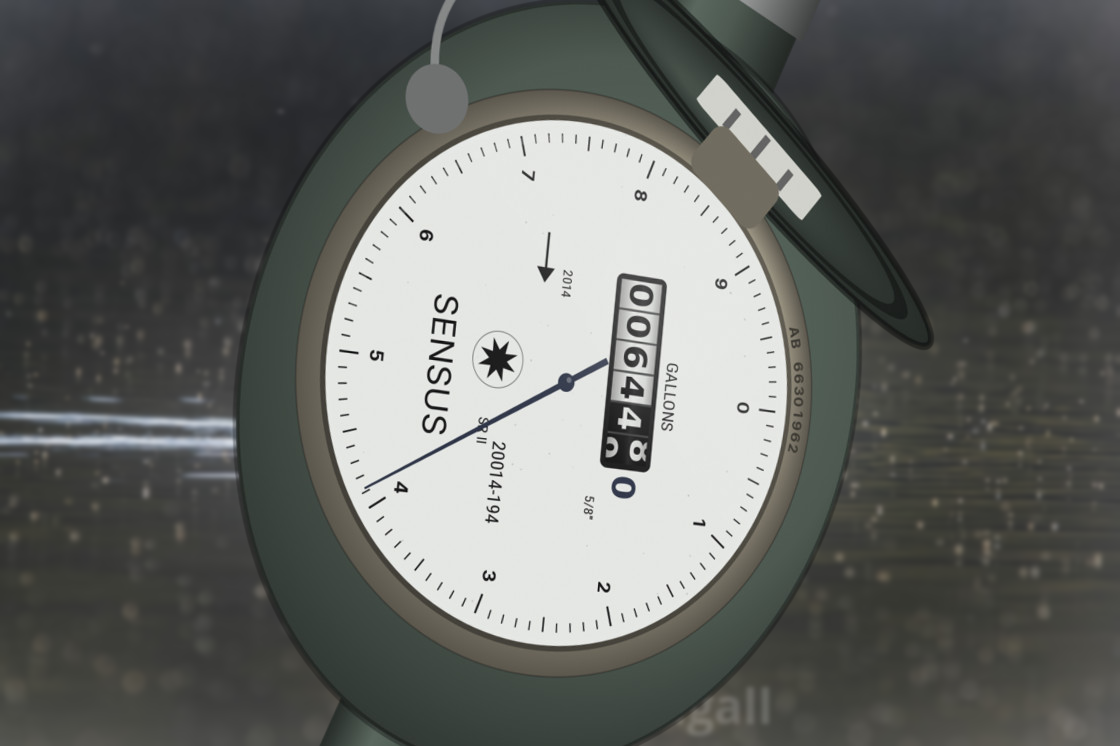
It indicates 64484.1 gal
